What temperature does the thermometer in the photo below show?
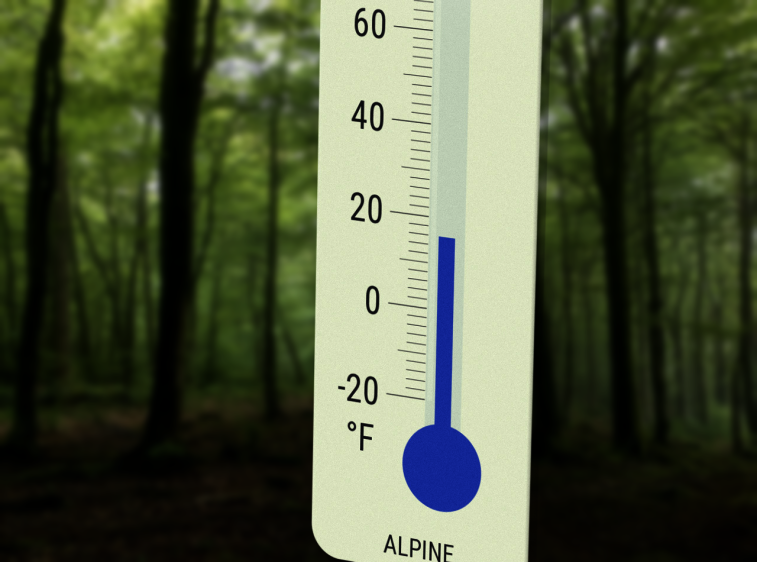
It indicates 16 °F
